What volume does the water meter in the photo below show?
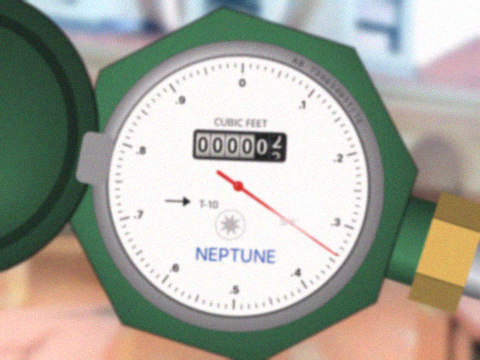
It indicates 2.34 ft³
